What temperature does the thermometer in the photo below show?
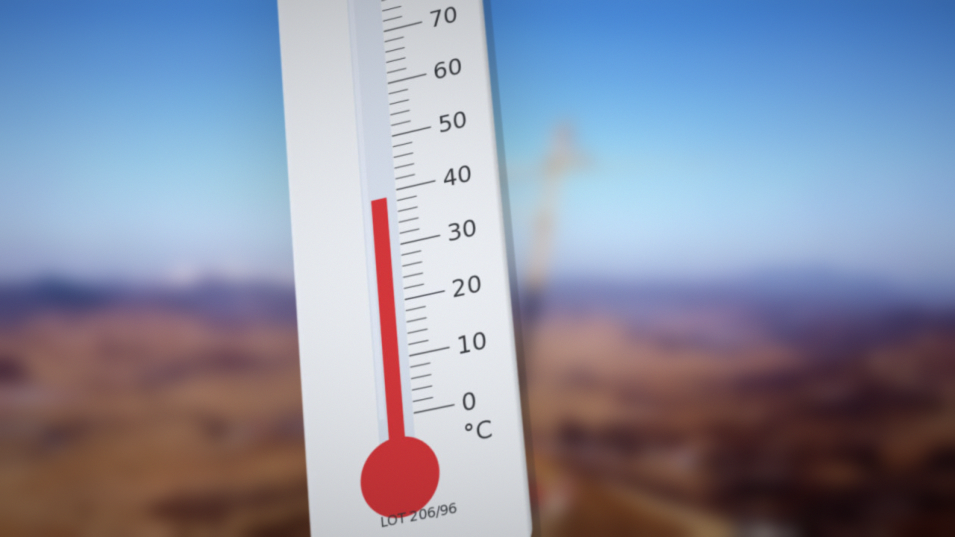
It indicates 39 °C
